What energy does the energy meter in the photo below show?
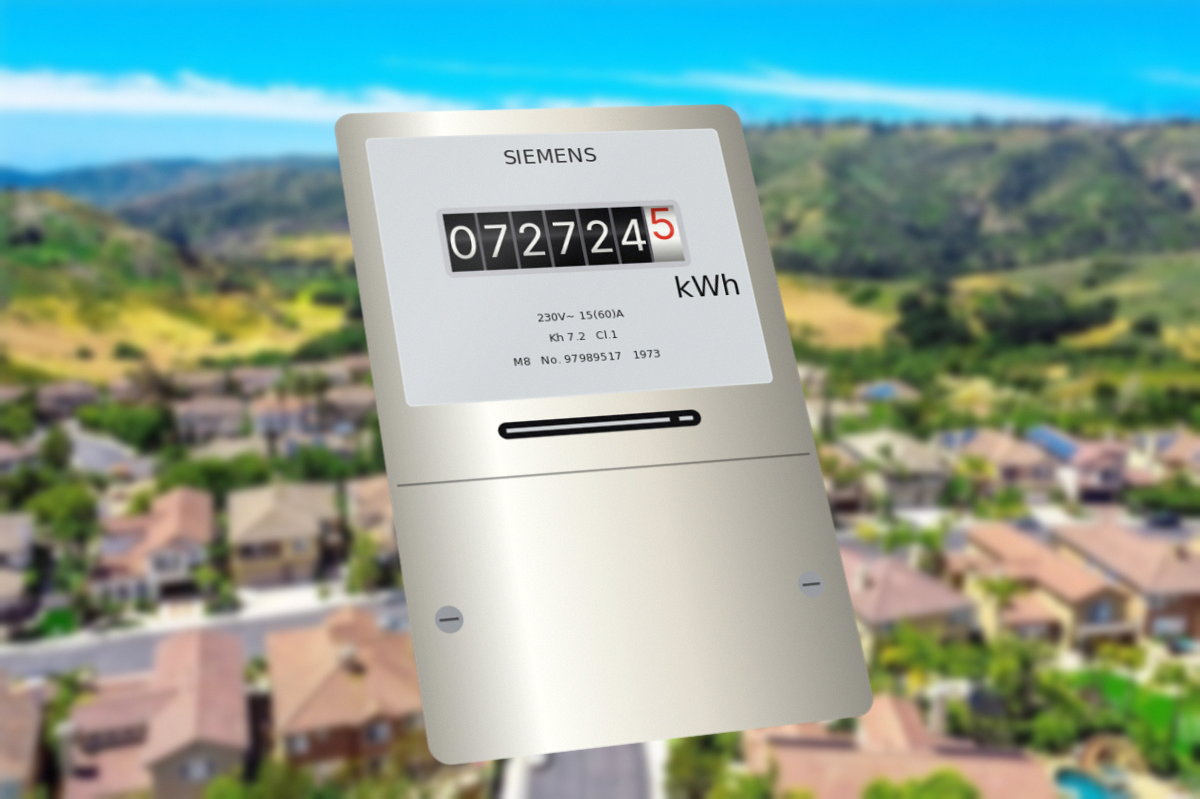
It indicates 72724.5 kWh
